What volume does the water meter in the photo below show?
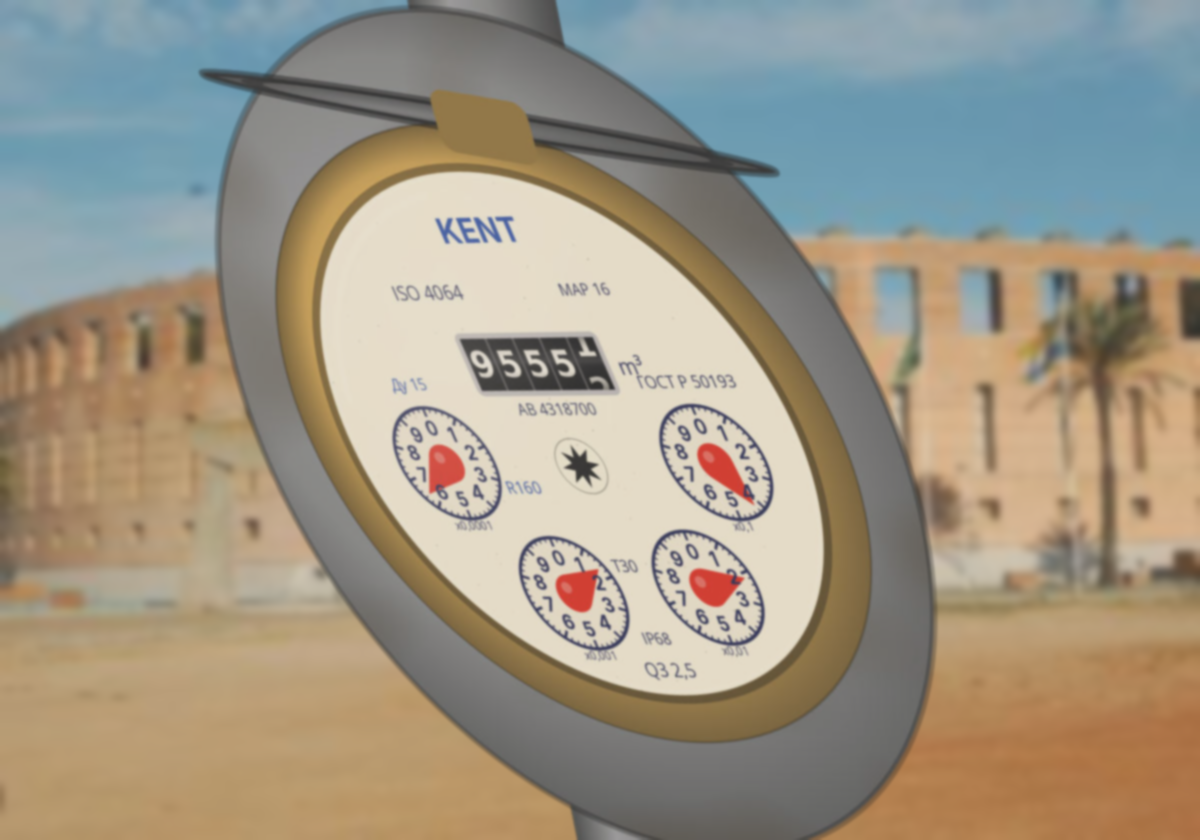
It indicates 95551.4216 m³
